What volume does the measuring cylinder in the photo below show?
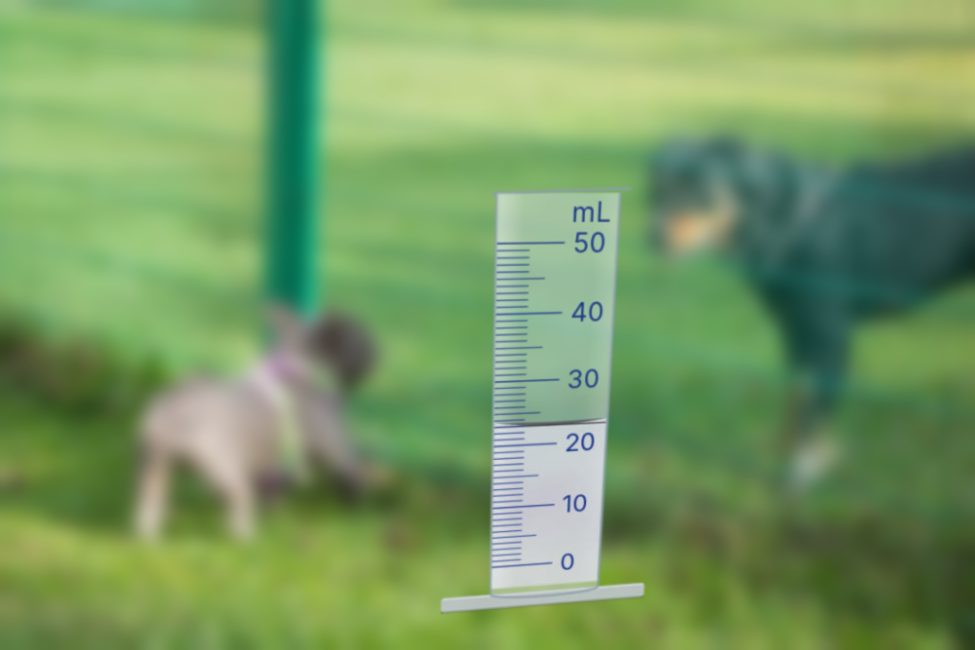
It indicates 23 mL
